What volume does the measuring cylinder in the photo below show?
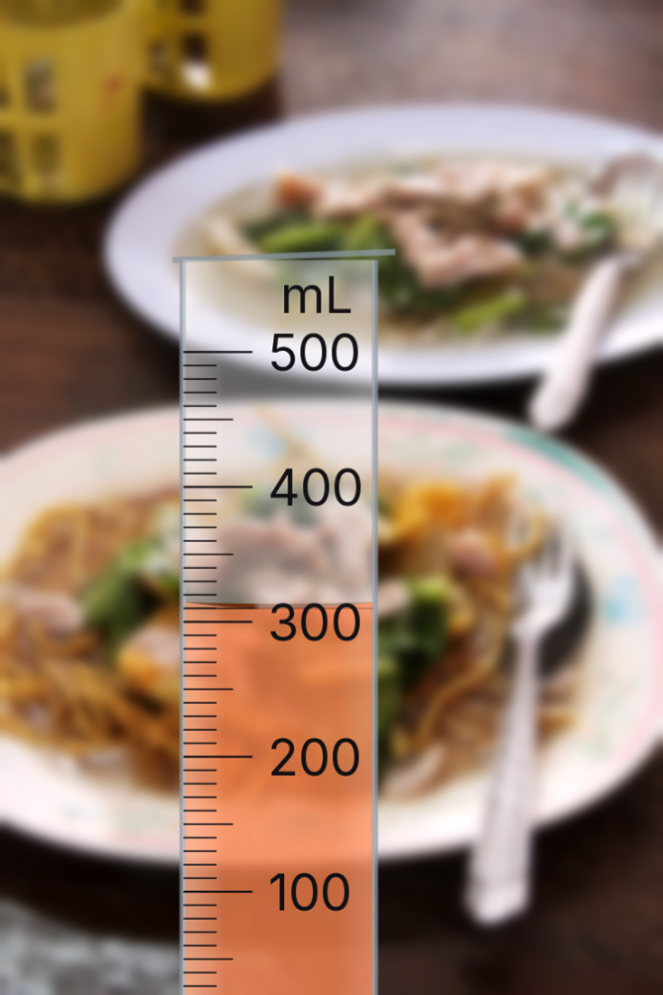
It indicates 310 mL
